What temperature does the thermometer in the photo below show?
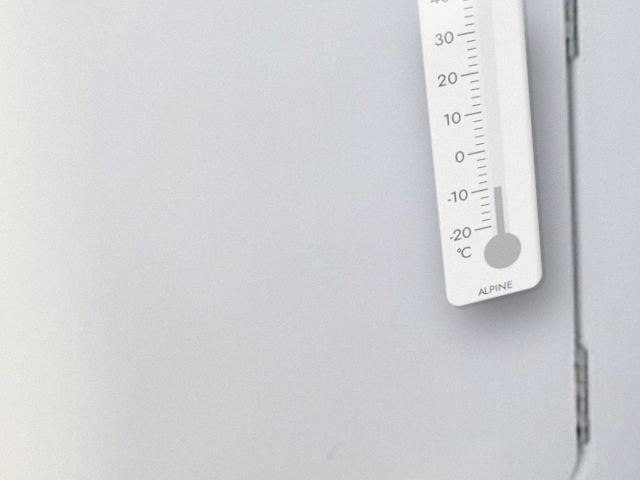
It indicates -10 °C
